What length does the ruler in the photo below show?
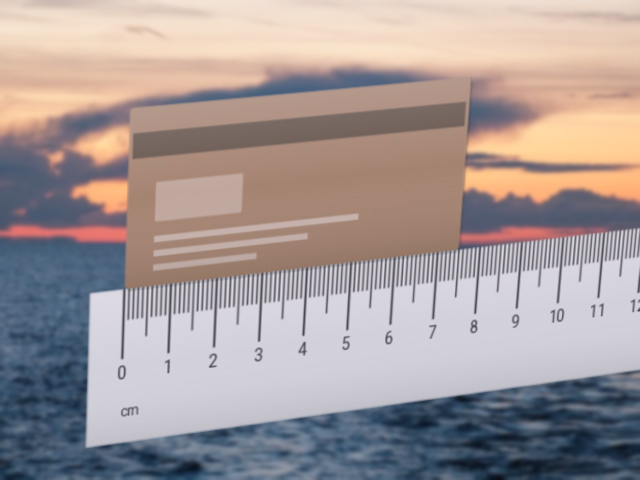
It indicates 7.5 cm
